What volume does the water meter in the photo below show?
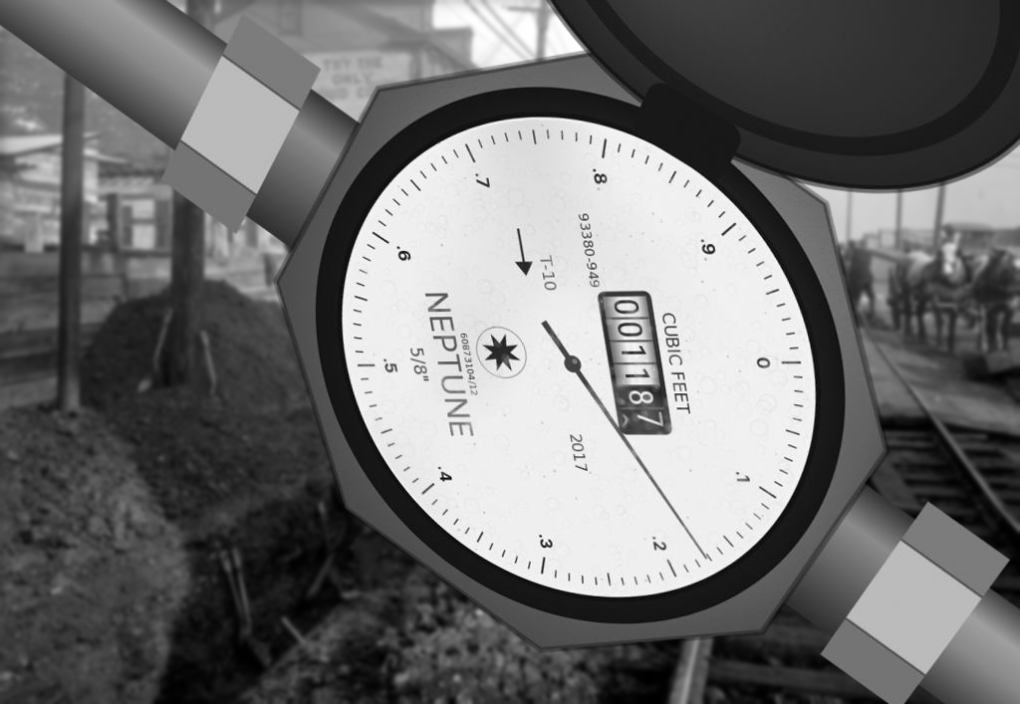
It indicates 1187.17 ft³
